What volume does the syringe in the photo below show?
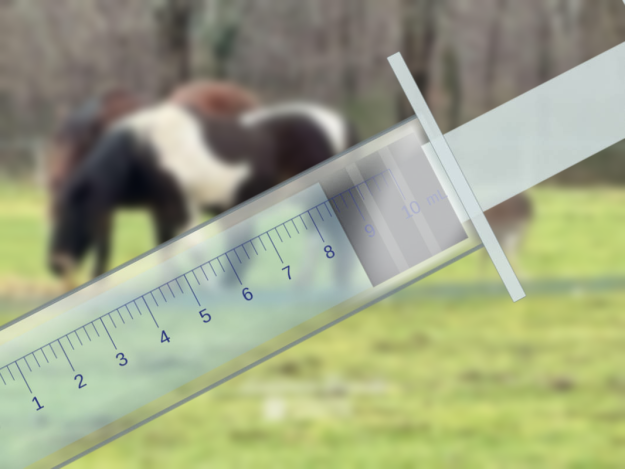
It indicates 8.5 mL
